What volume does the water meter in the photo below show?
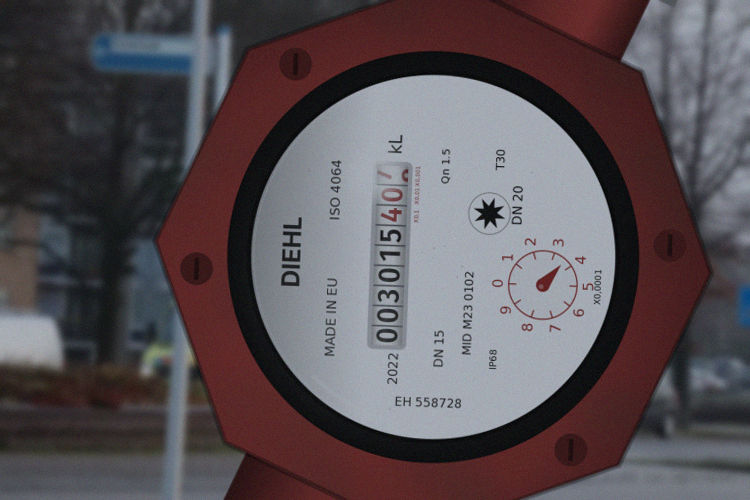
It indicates 3015.4073 kL
